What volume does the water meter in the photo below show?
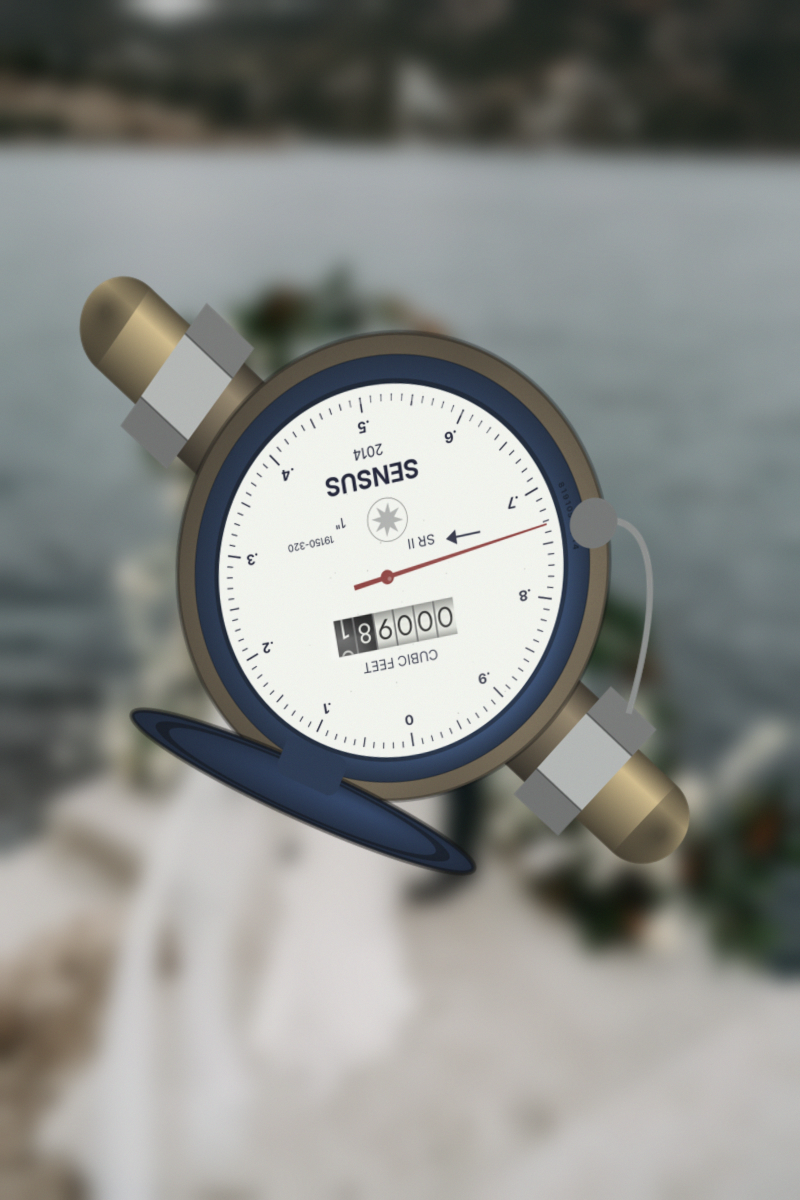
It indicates 980.73 ft³
